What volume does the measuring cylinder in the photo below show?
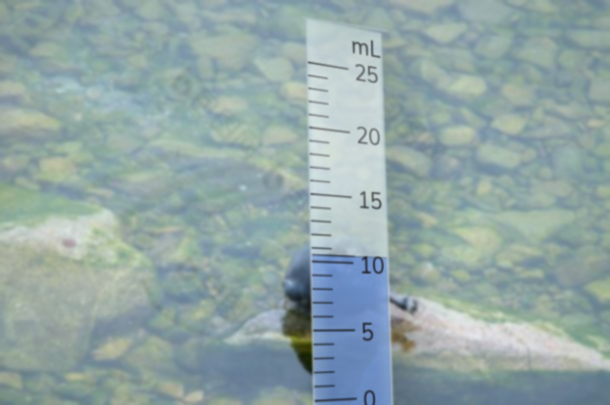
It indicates 10.5 mL
